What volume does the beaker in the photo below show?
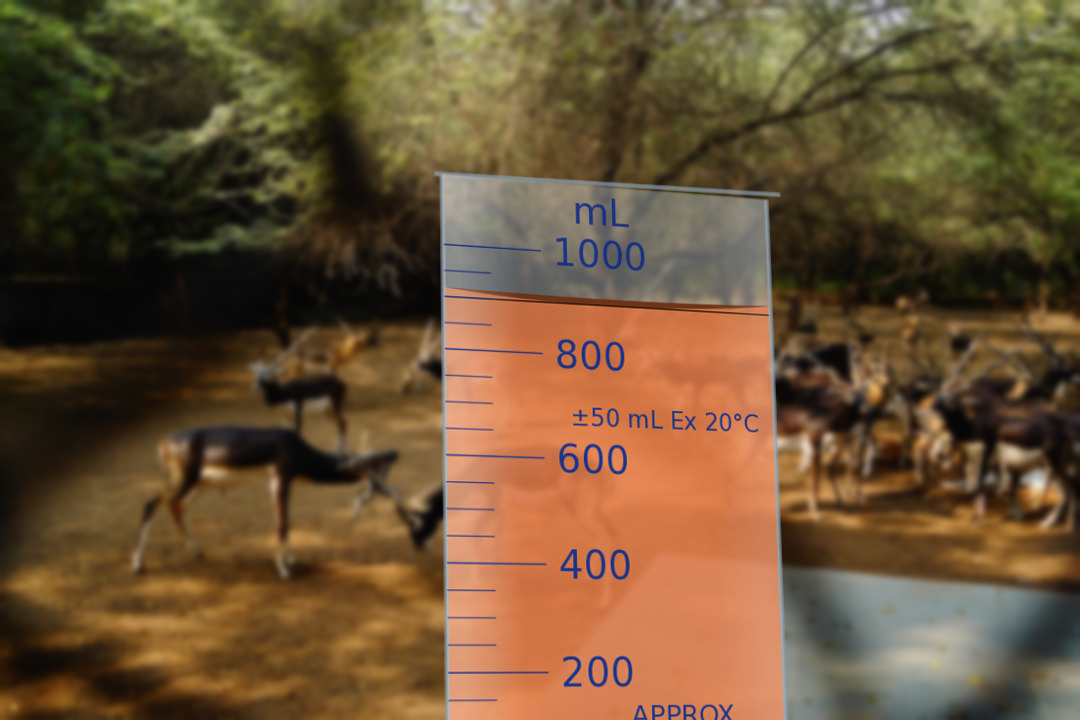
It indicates 900 mL
